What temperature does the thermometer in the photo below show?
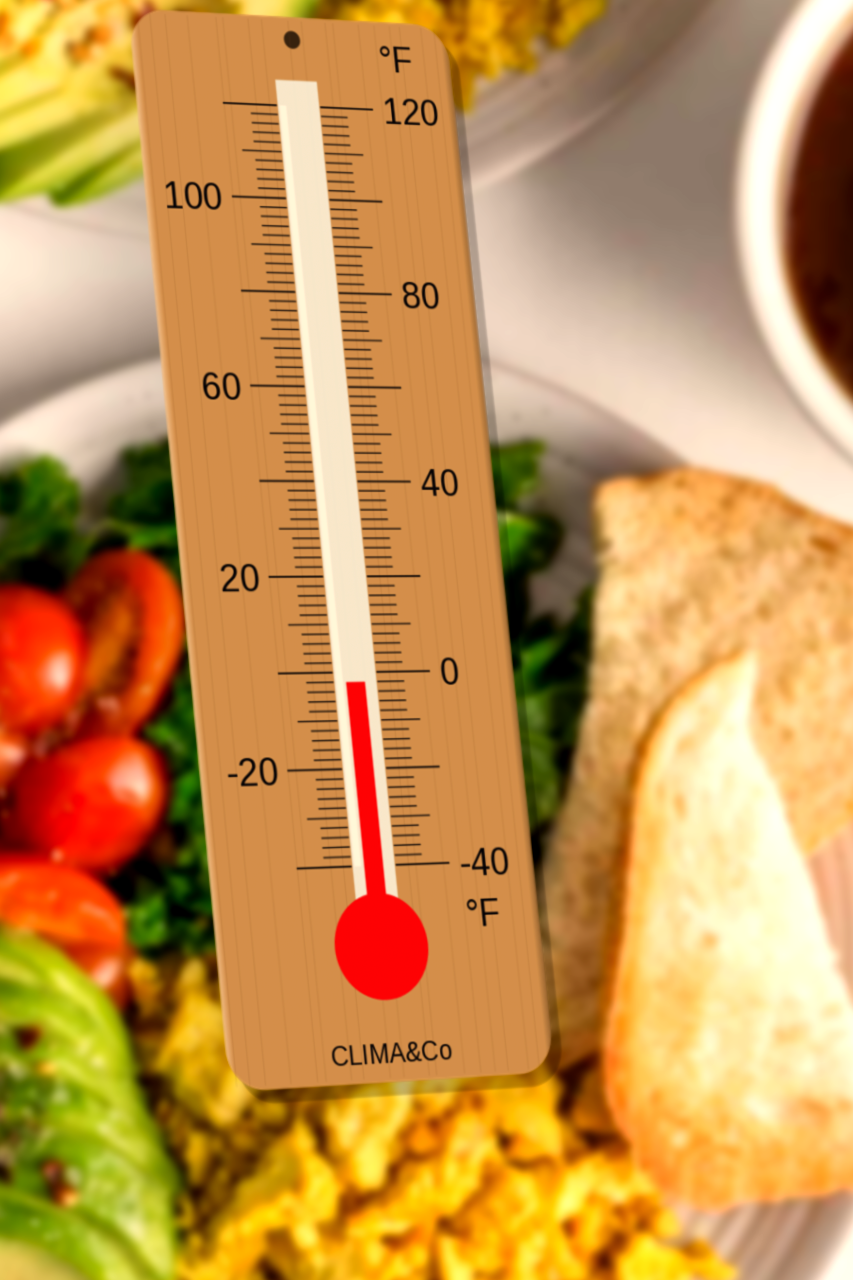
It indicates -2 °F
